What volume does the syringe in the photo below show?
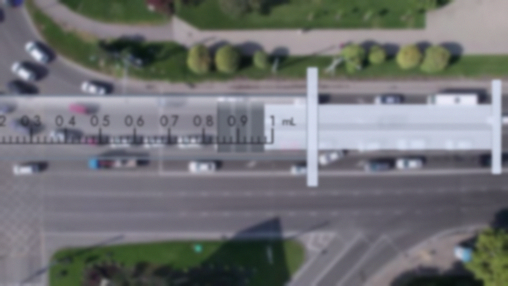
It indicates 0.84 mL
